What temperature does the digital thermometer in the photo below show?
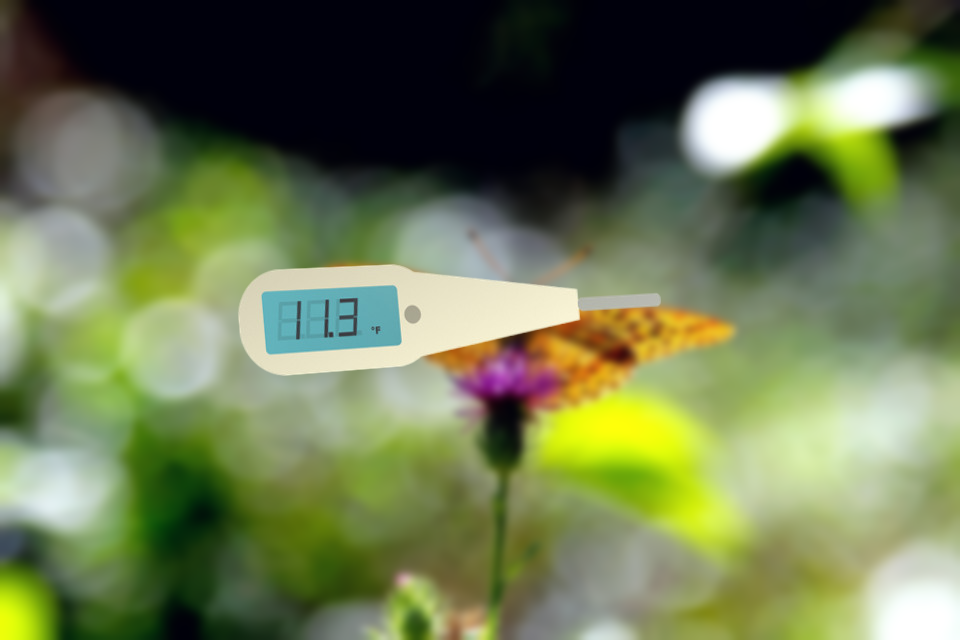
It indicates 11.3 °F
